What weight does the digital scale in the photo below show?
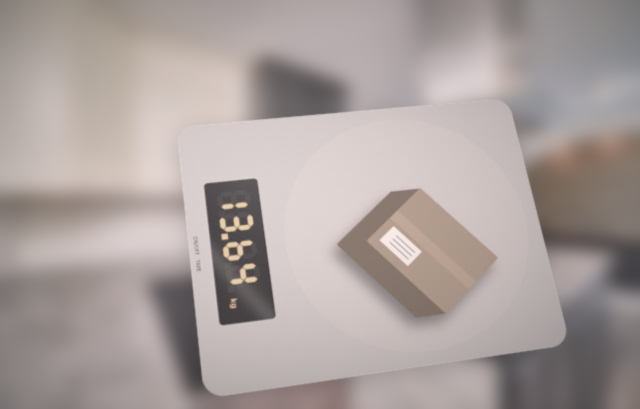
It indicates 13.64 kg
